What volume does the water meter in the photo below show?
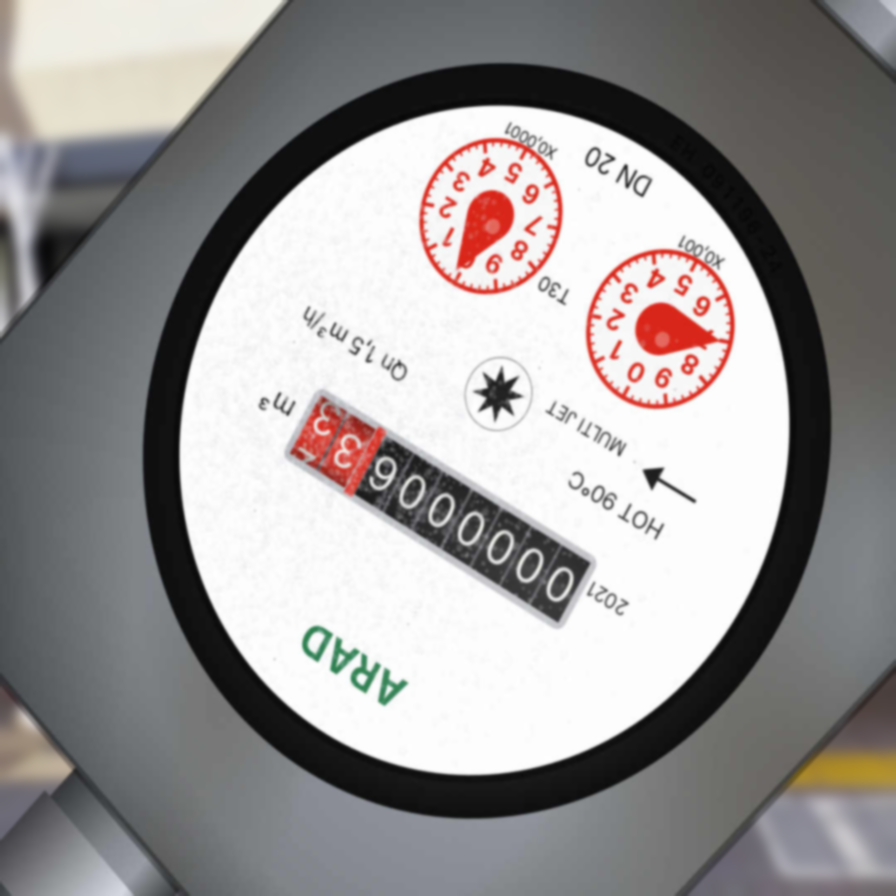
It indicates 6.3270 m³
